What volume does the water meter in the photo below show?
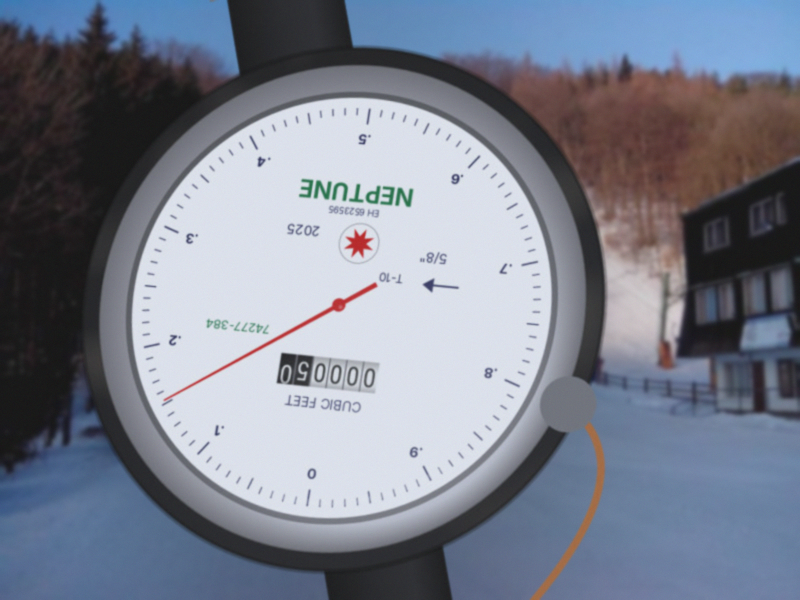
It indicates 50.15 ft³
